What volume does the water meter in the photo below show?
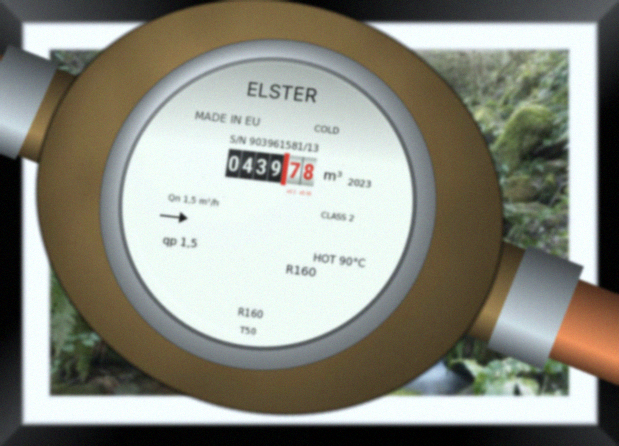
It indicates 439.78 m³
